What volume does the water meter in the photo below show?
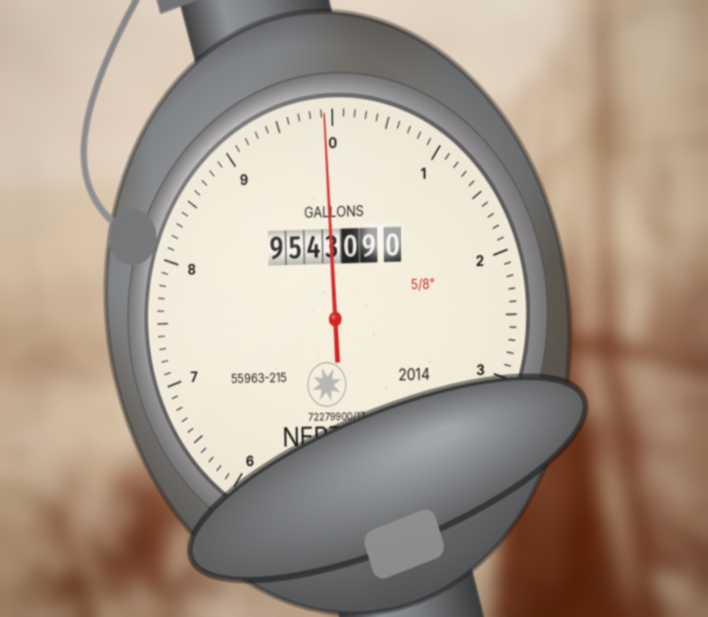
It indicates 9543089.9 gal
